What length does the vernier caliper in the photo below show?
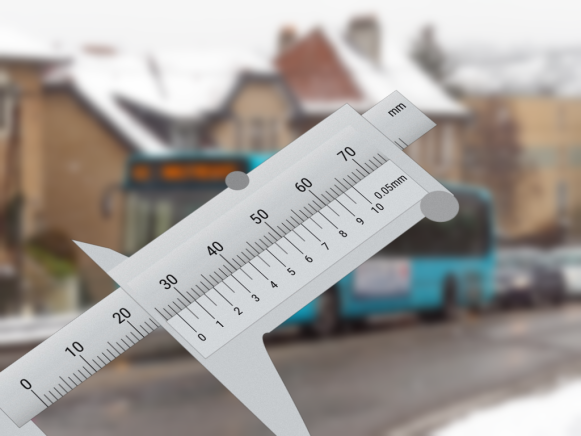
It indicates 27.0 mm
